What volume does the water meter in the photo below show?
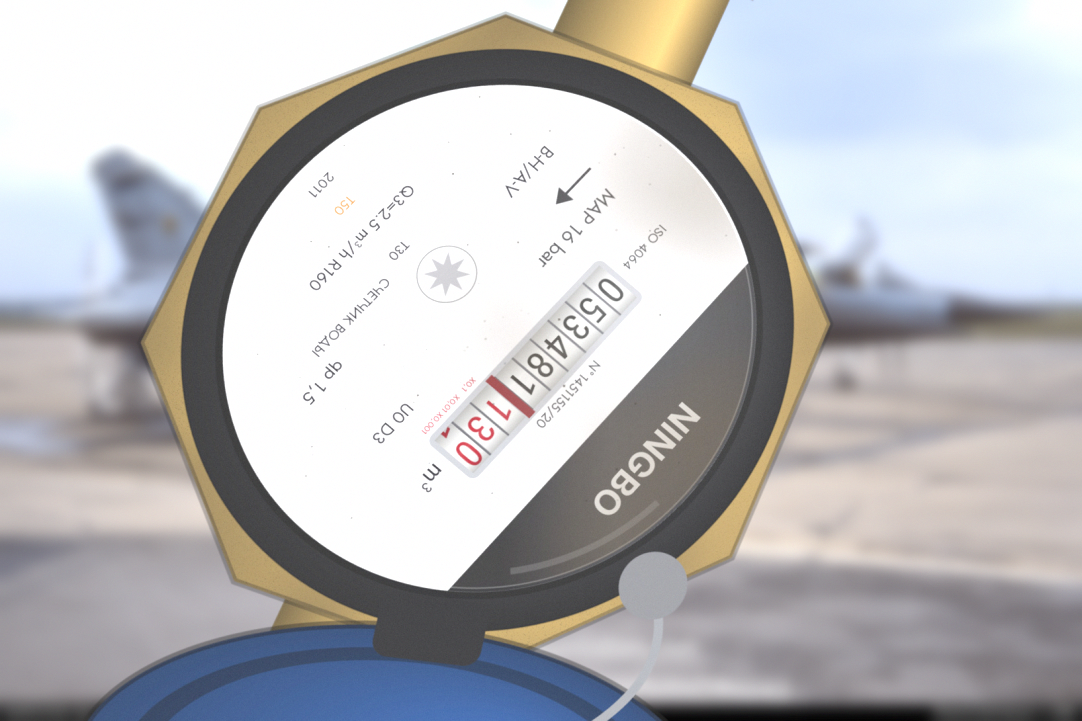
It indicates 53481.130 m³
